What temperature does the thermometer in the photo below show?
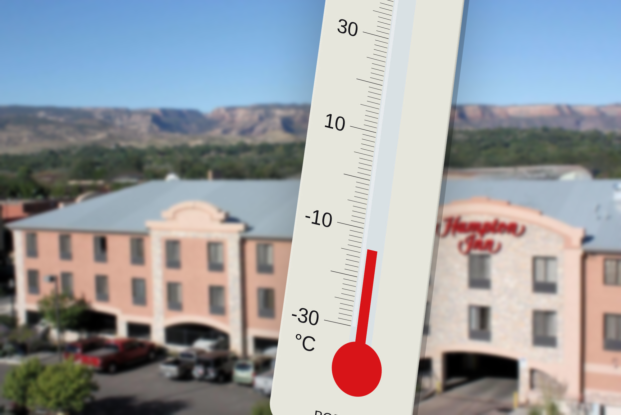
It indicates -14 °C
